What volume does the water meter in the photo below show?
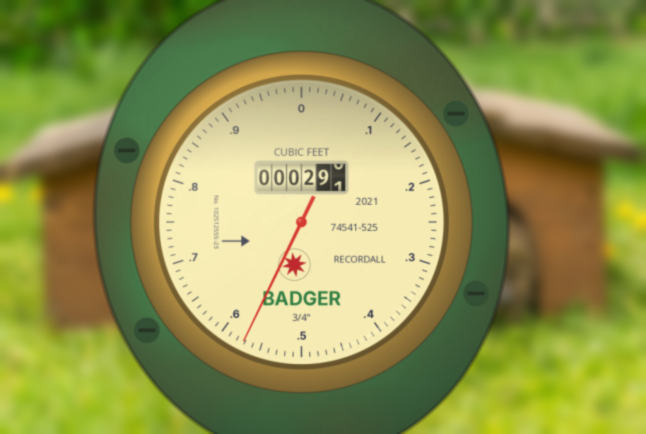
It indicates 290.57 ft³
